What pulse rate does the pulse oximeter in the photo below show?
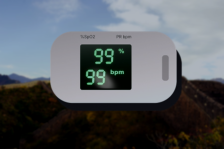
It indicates 99 bpm
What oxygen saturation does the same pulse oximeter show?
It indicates 99 %
